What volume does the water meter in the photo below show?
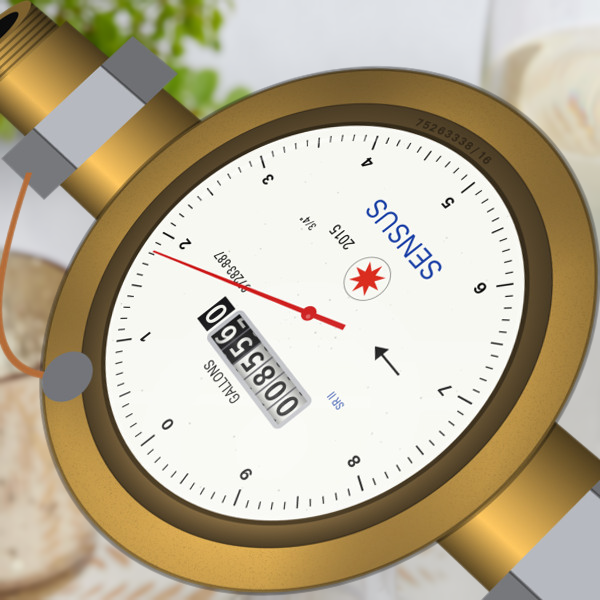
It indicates 85561.8 gal
